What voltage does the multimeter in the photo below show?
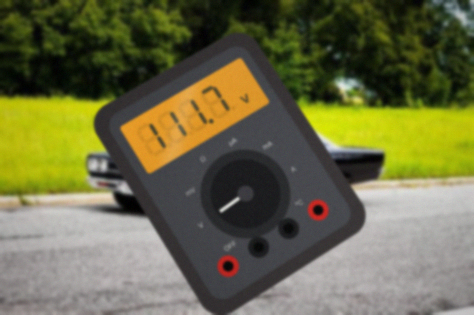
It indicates 111.7 V
